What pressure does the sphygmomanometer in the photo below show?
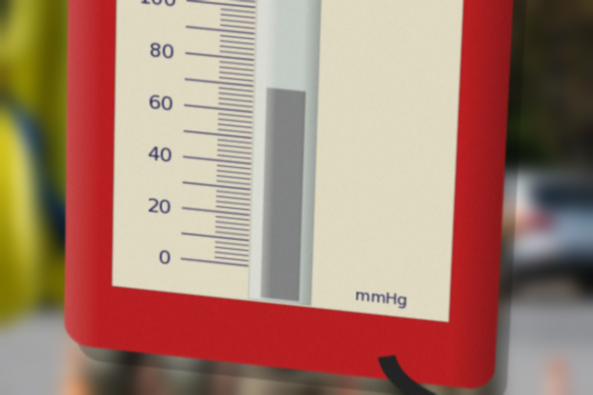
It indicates 70 mmHg
